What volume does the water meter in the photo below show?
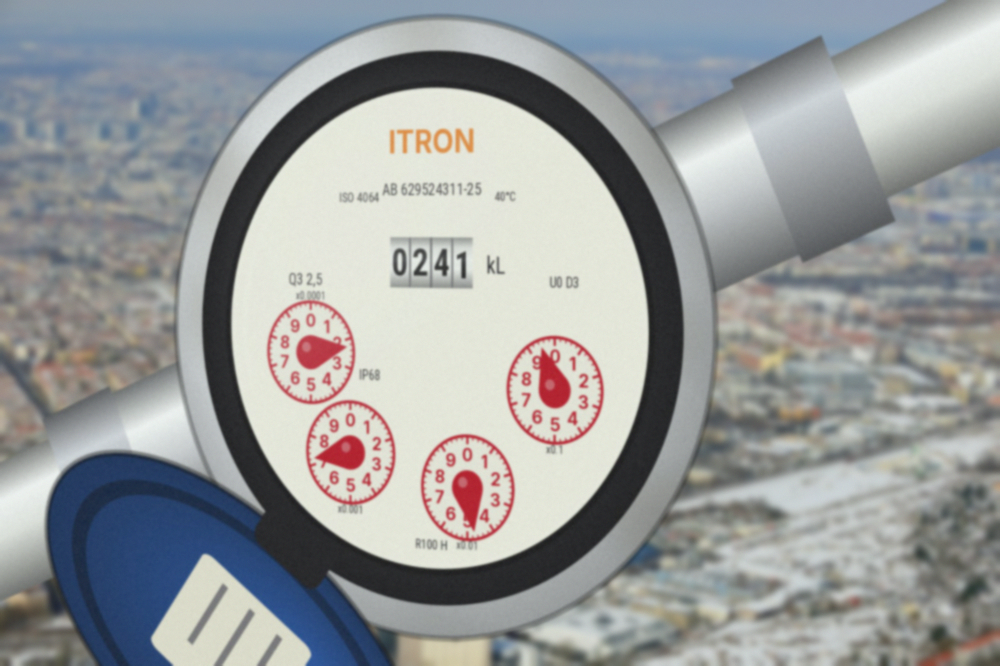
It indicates 240.9472 kL
